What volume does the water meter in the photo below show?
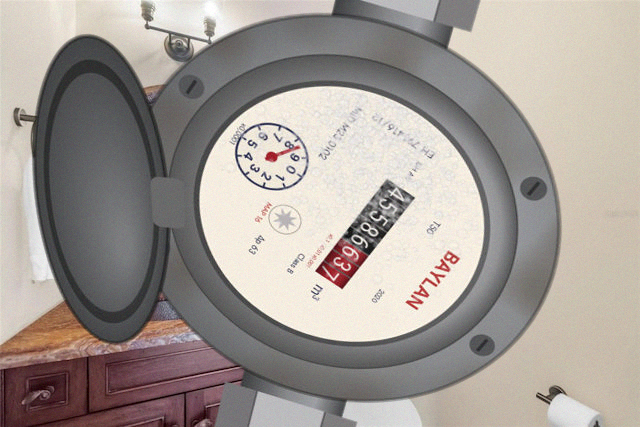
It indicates 45586.6368 m³
